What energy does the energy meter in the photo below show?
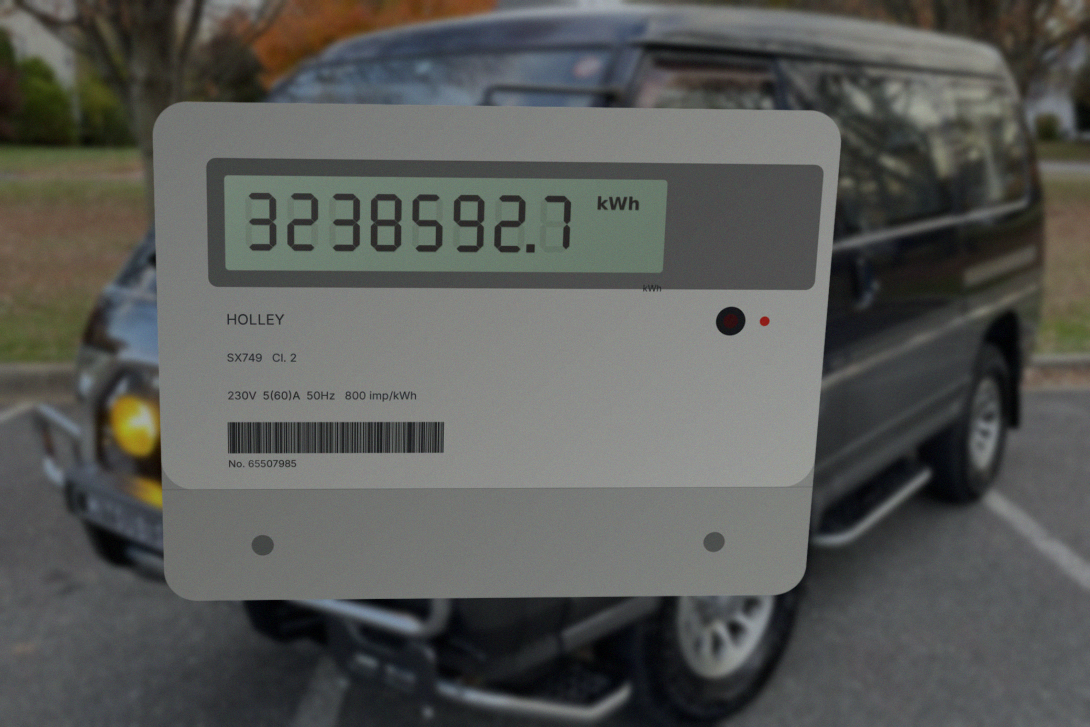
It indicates 3238592.7 kWh
